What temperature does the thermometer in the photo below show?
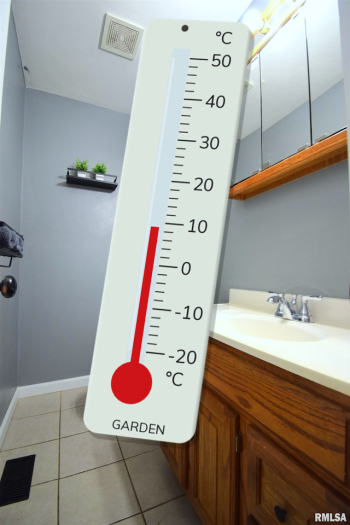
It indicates 9 °C
